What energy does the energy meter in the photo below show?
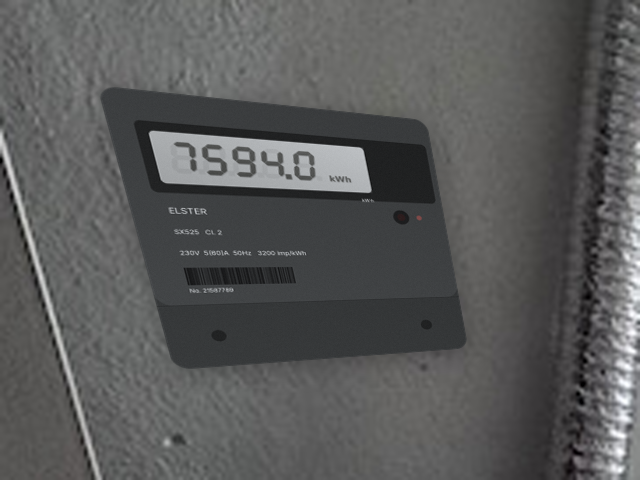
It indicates 7594.0 kWh
